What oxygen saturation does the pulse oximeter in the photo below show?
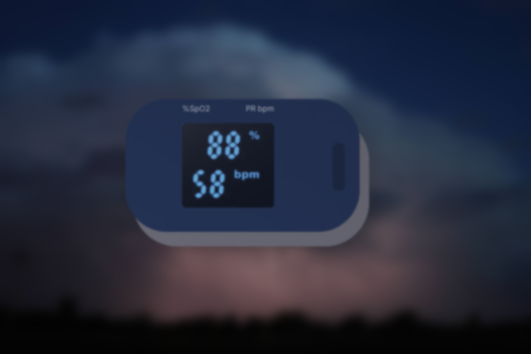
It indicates 88 %
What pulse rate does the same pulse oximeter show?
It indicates 58 bpm
